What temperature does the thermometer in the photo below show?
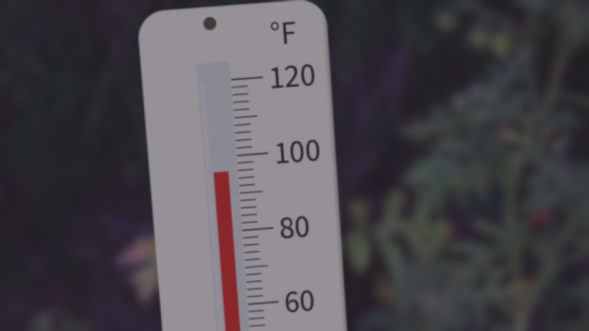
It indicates 96 °F
